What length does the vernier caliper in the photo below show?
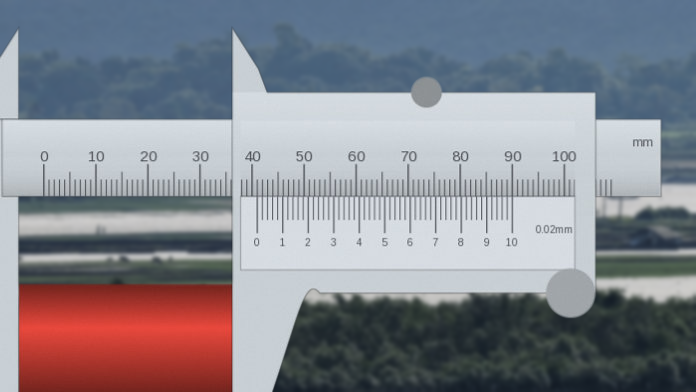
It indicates 41.0 mm
